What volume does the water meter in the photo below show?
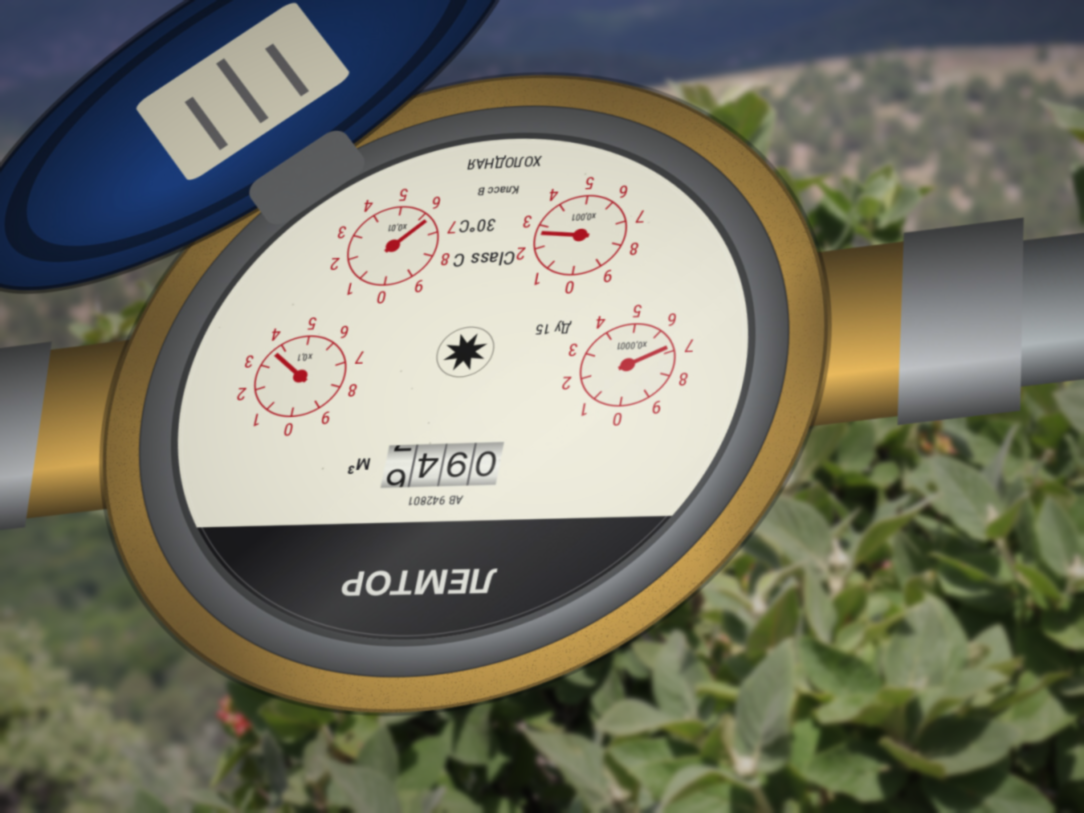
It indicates 946.3626 m³
